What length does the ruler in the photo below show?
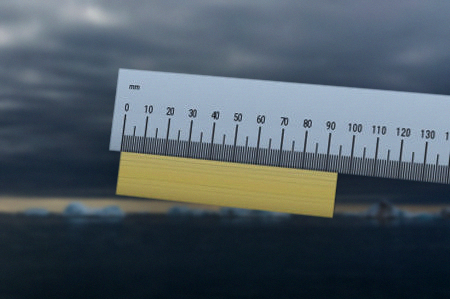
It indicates 95 mm
